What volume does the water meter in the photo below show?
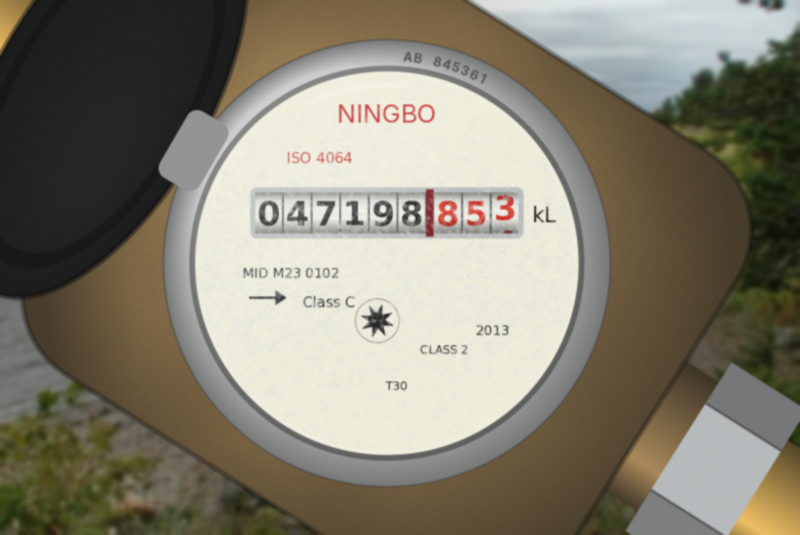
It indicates 47198.853 kL
